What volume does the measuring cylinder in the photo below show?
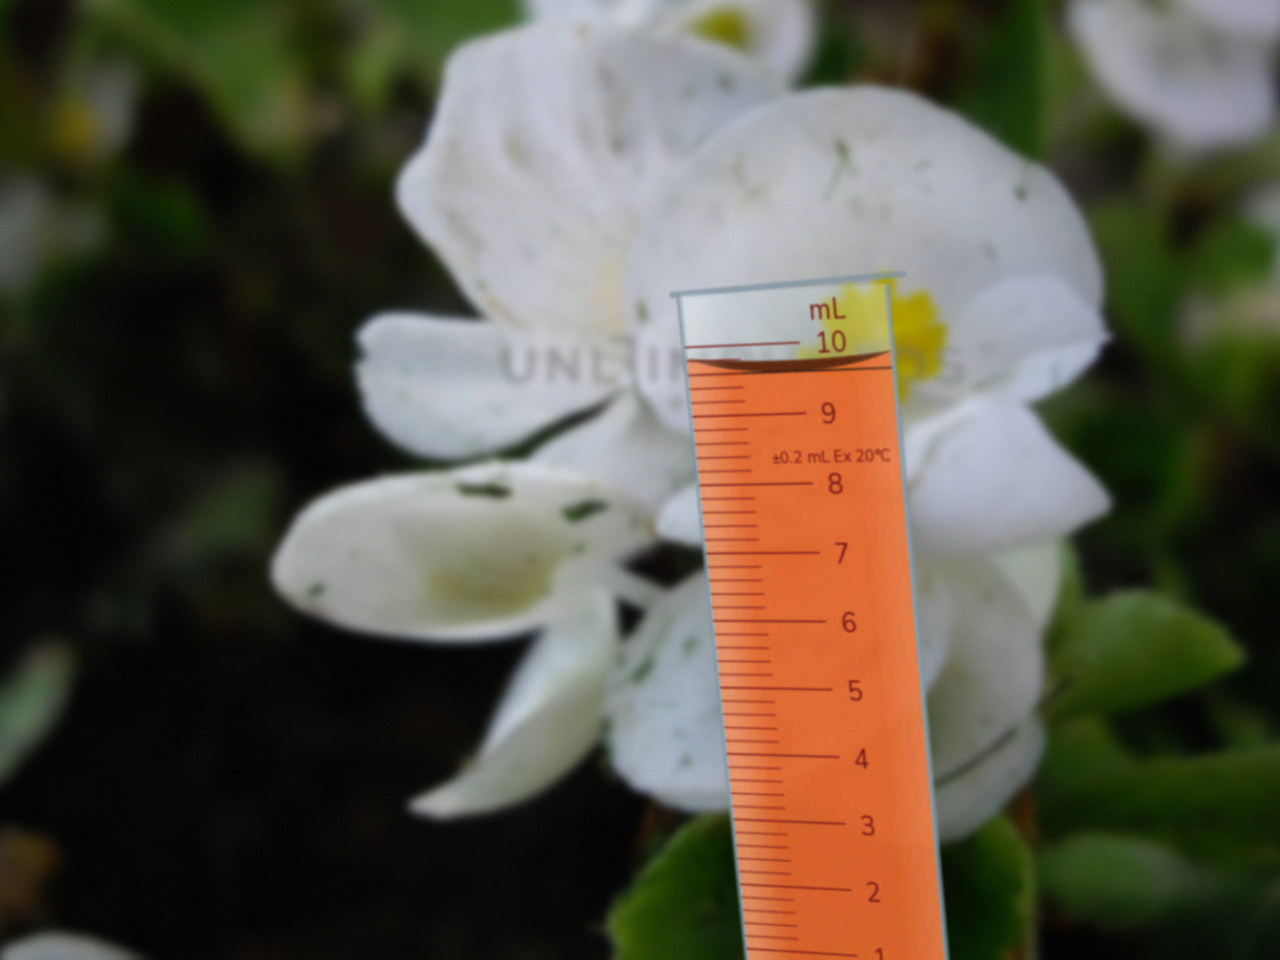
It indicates 9.6 mL
